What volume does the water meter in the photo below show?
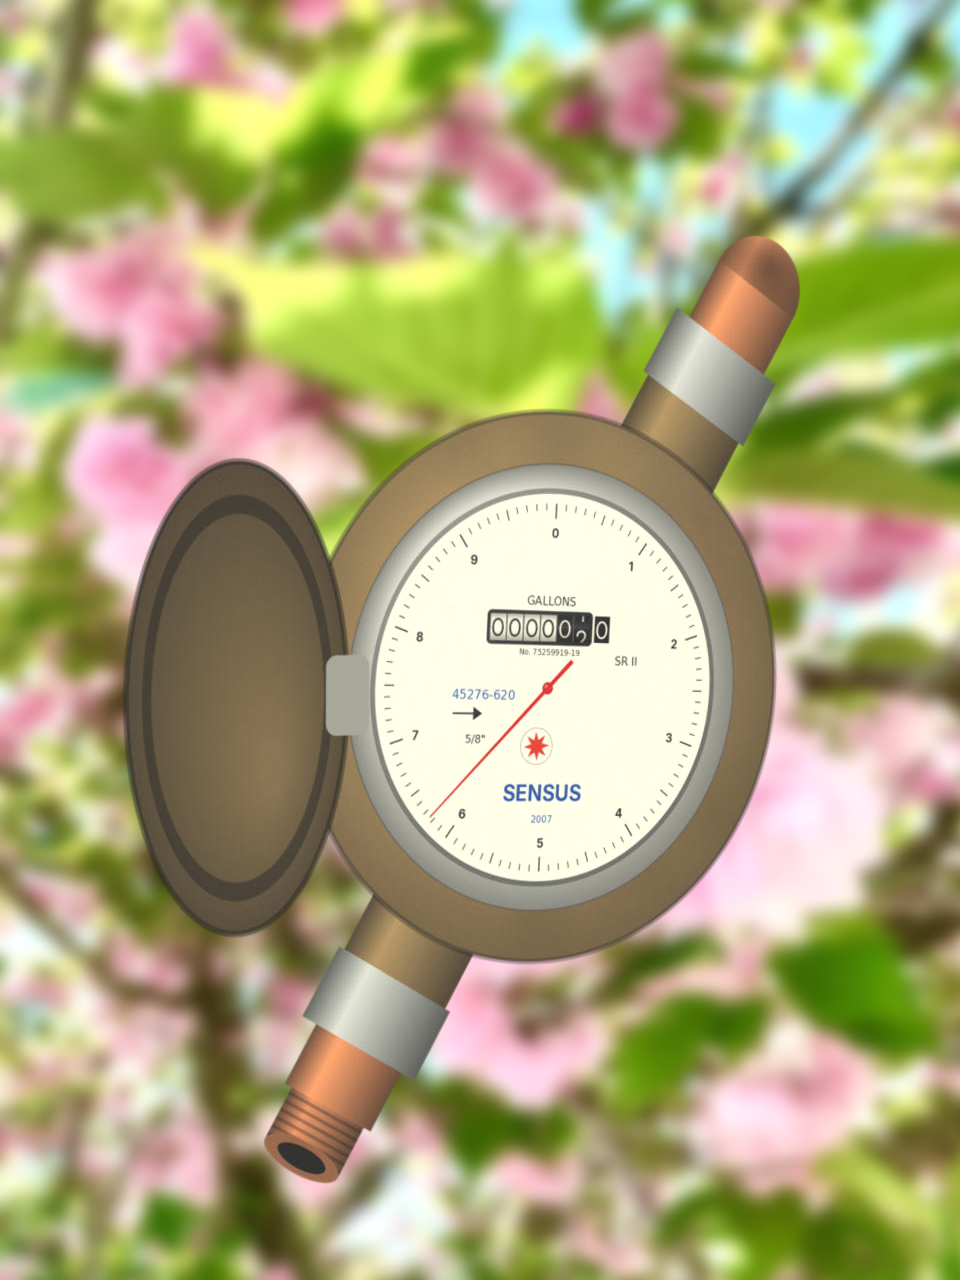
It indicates 16.2 gal
